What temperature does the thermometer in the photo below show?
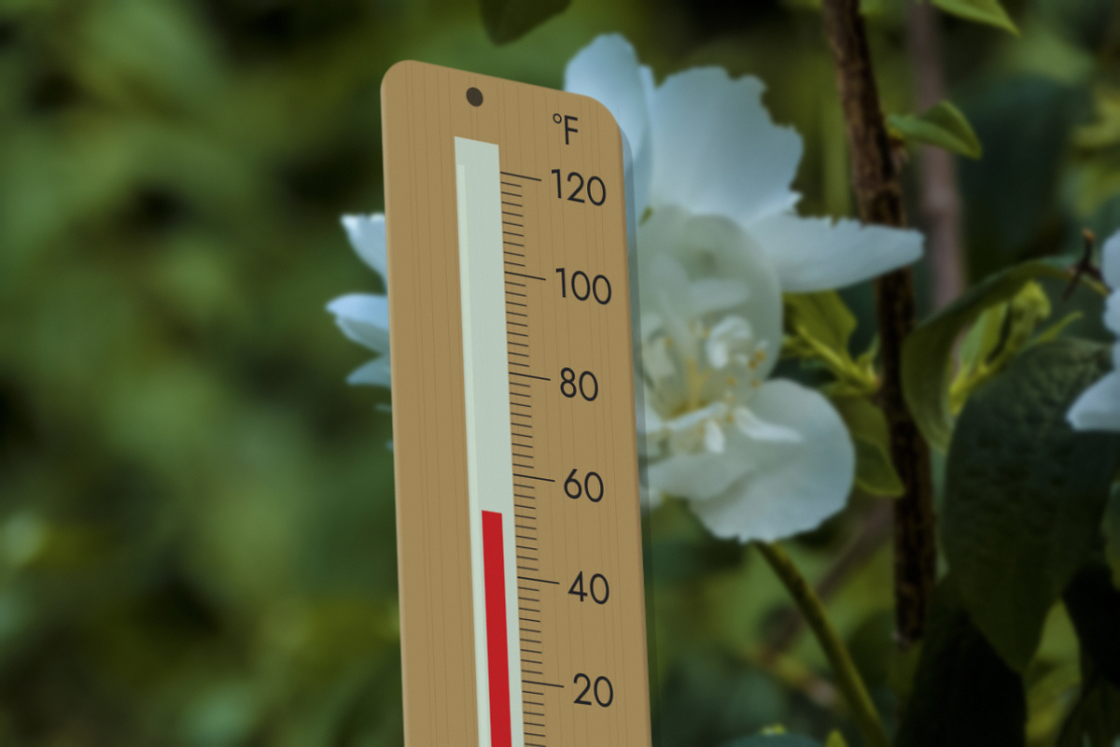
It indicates 52 °F
